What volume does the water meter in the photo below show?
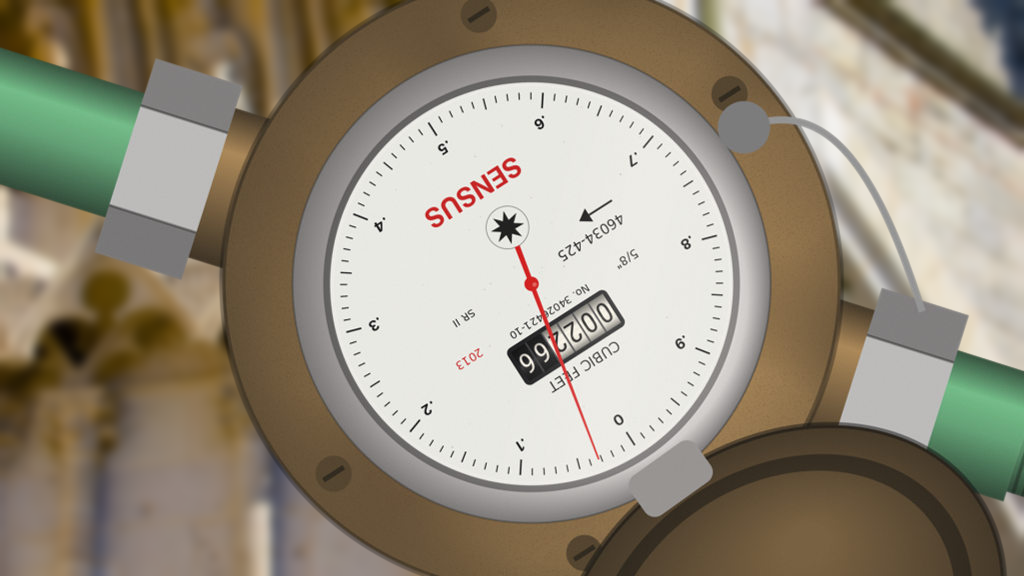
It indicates 2266.03 ft³
